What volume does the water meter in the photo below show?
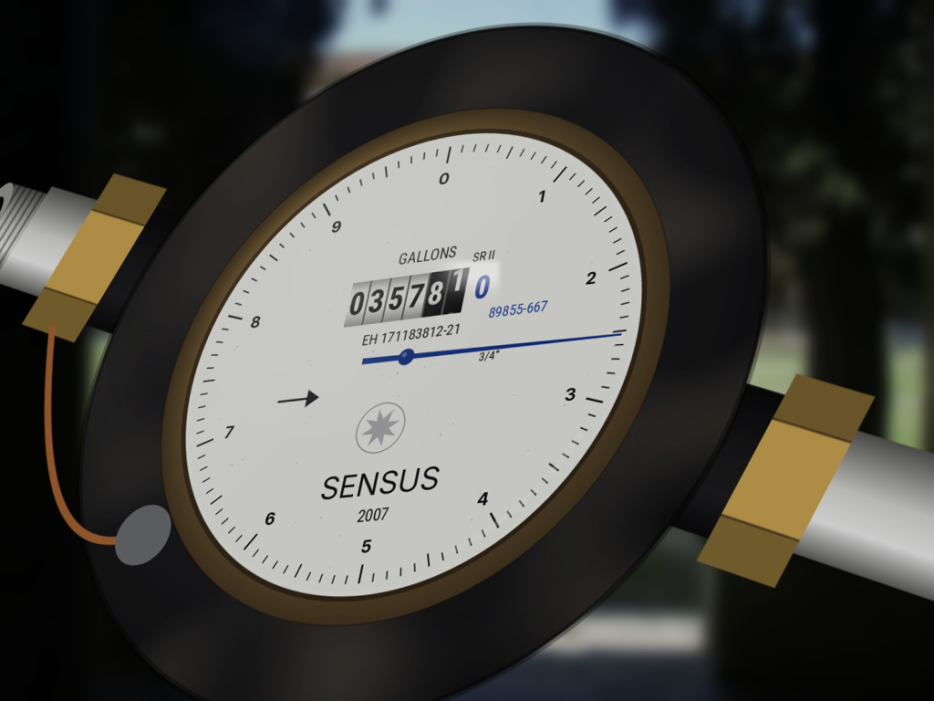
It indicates 357812.5 gal
